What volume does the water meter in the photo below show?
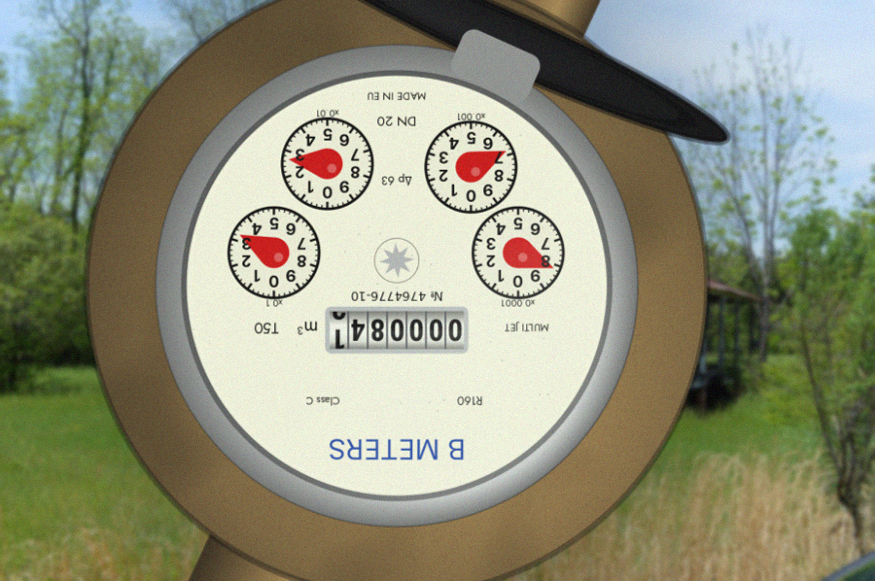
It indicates 841.3268 m³
